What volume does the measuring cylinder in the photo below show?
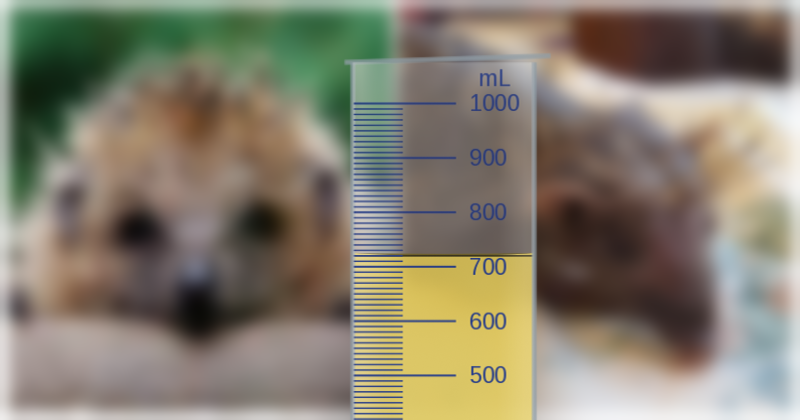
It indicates 720 mL
